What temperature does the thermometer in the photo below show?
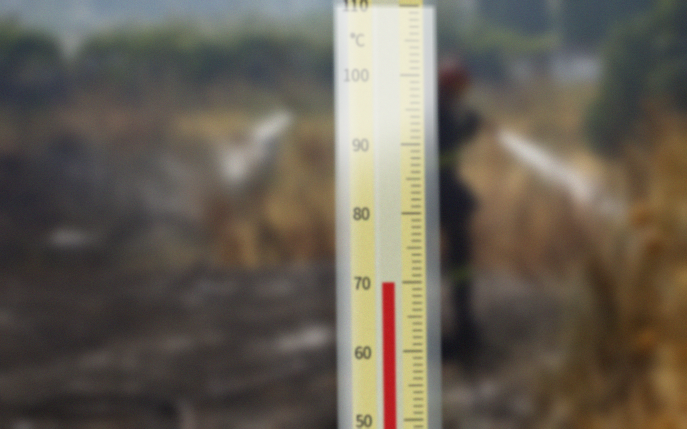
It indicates 70 °C
